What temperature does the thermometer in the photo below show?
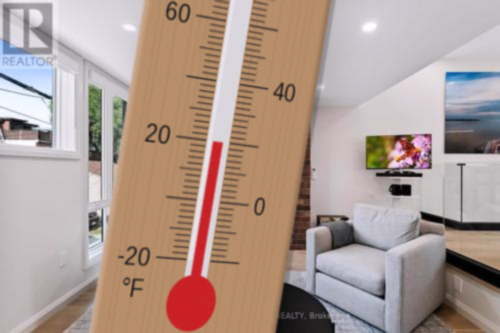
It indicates 20 °F
